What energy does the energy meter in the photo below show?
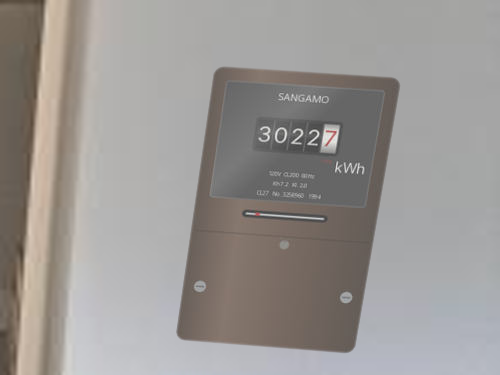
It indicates 3022.7 kWh
